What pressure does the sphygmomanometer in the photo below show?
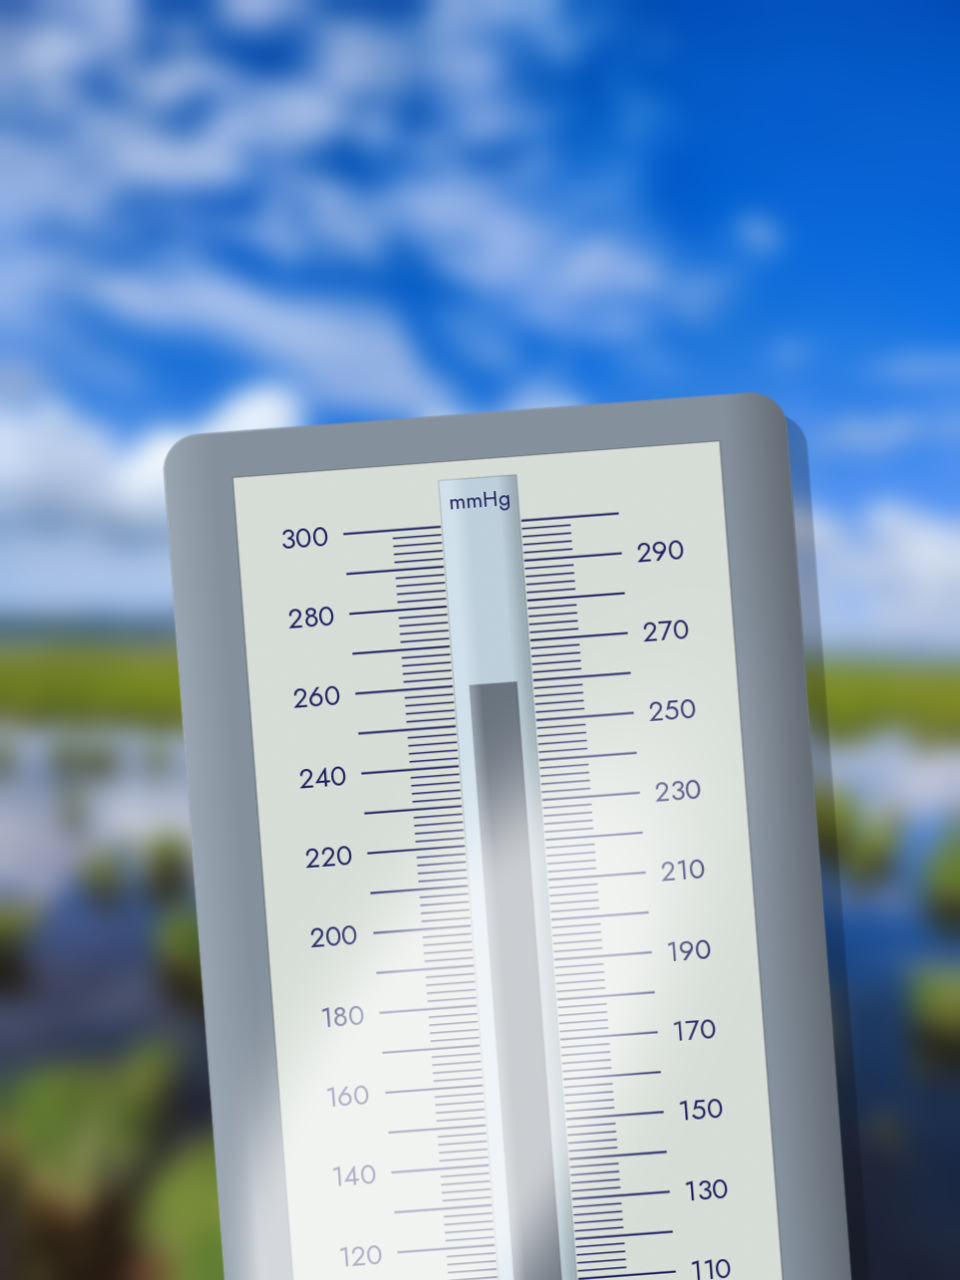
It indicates 260 mmHg
